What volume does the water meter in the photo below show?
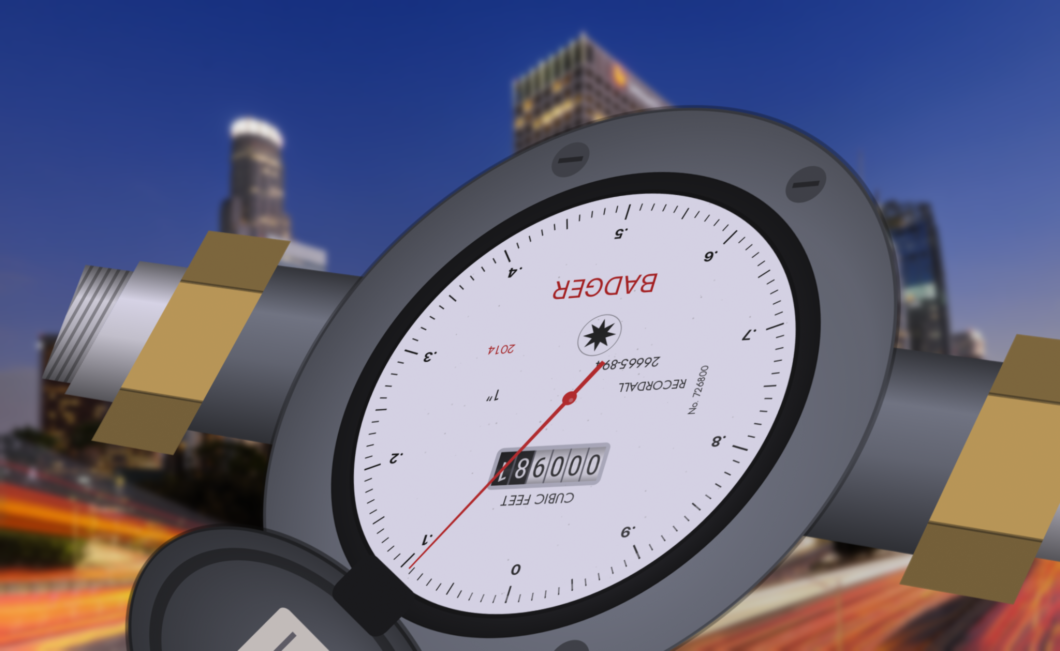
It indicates 981.09 ft³
